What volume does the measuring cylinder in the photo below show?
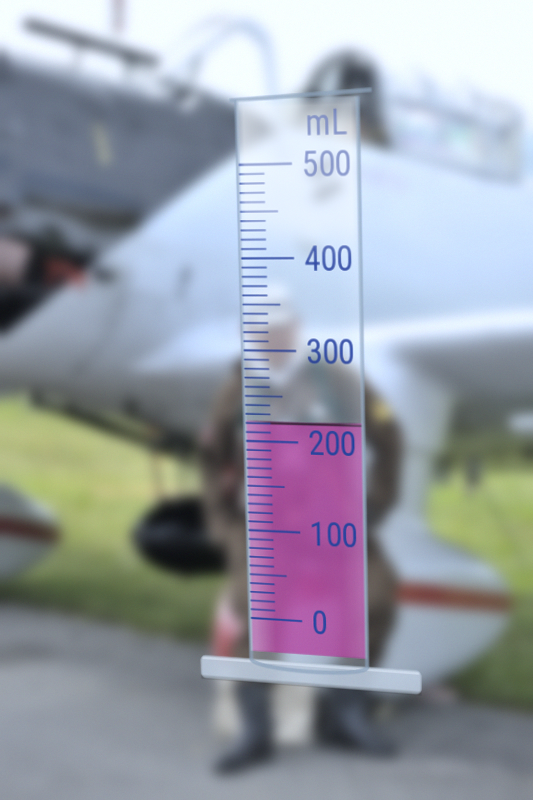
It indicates 220 mL
